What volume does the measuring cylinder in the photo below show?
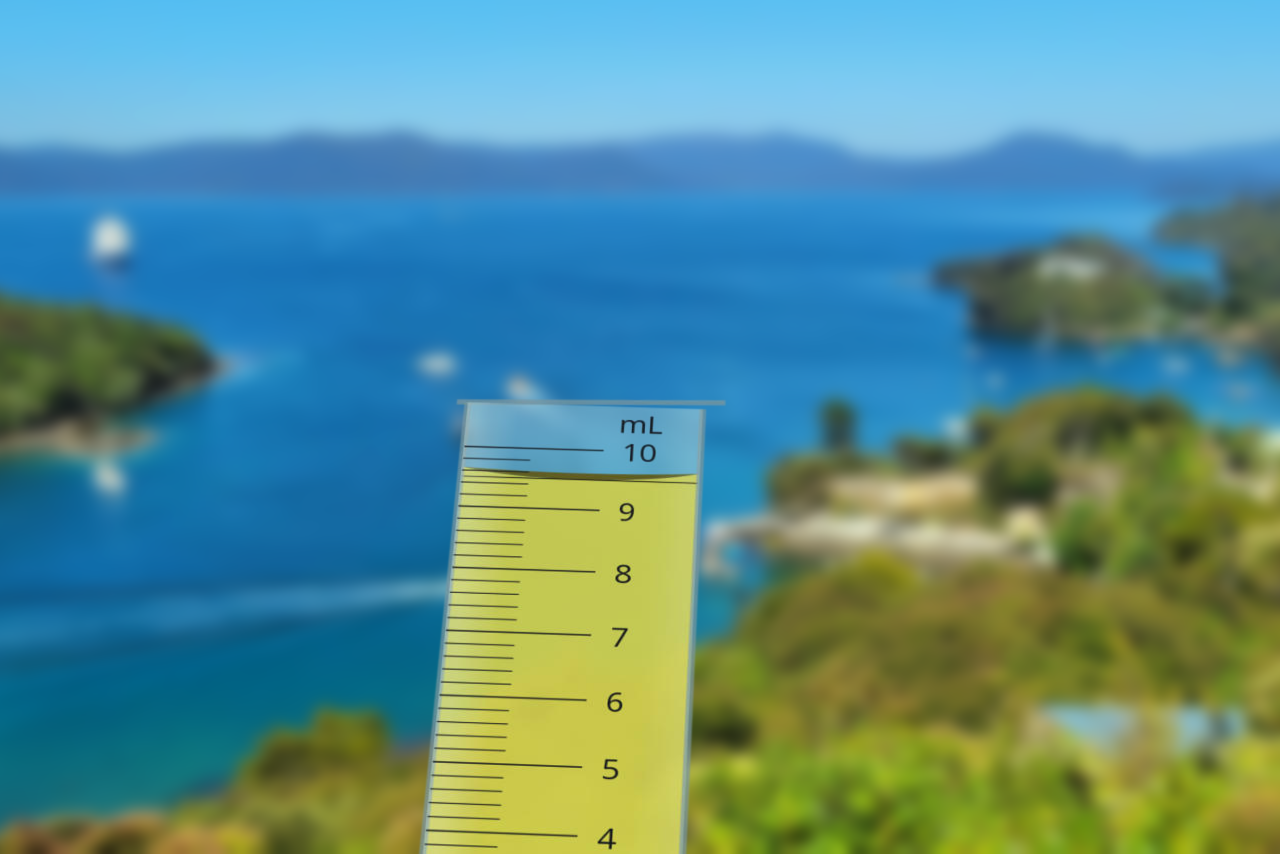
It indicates 9.5 mL
